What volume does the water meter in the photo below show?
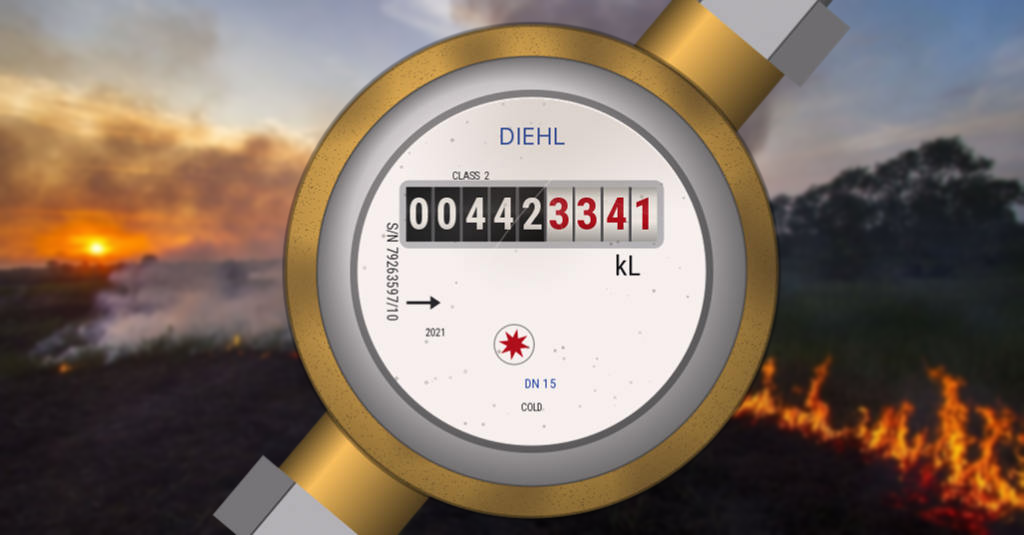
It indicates 442.3341 kL
